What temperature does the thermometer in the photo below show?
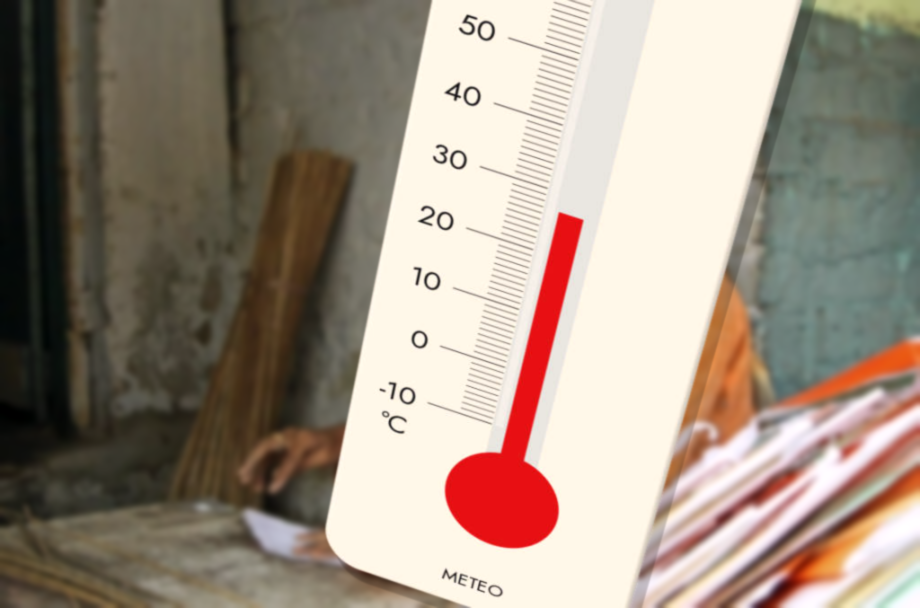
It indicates 27 °C
